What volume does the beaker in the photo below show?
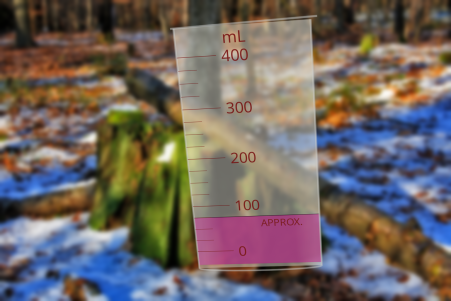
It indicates 75 mL
